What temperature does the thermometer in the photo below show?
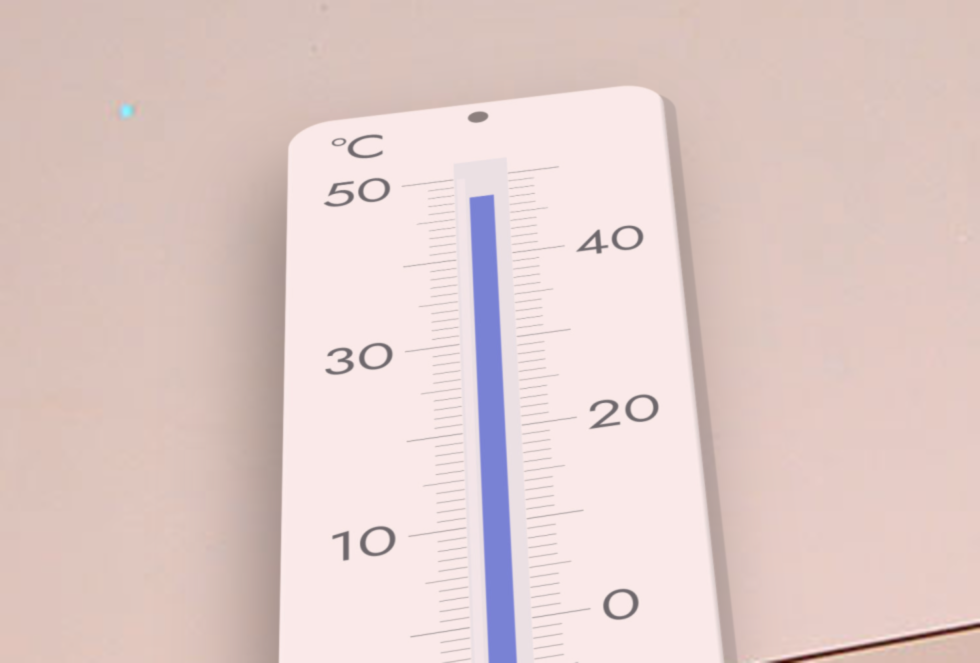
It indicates 47.5 °C
